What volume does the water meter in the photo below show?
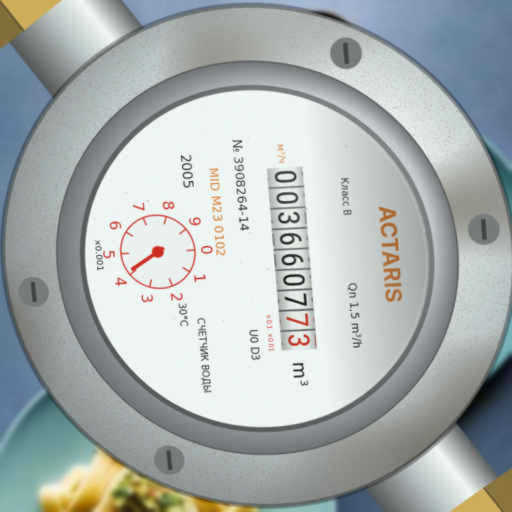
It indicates 36607.734 m³
